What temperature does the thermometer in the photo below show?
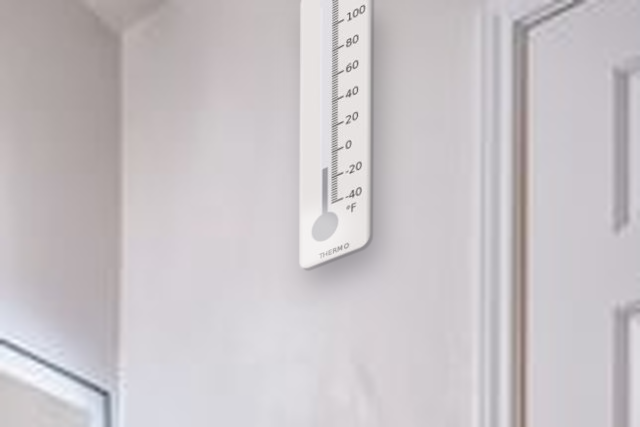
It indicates -10 °F
